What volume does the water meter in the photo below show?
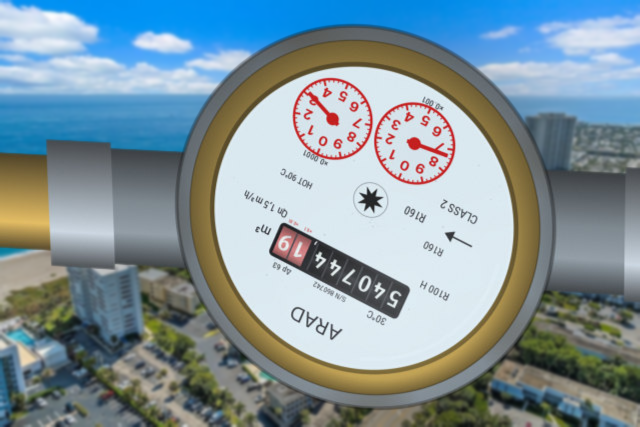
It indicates 540744.1973 m³
